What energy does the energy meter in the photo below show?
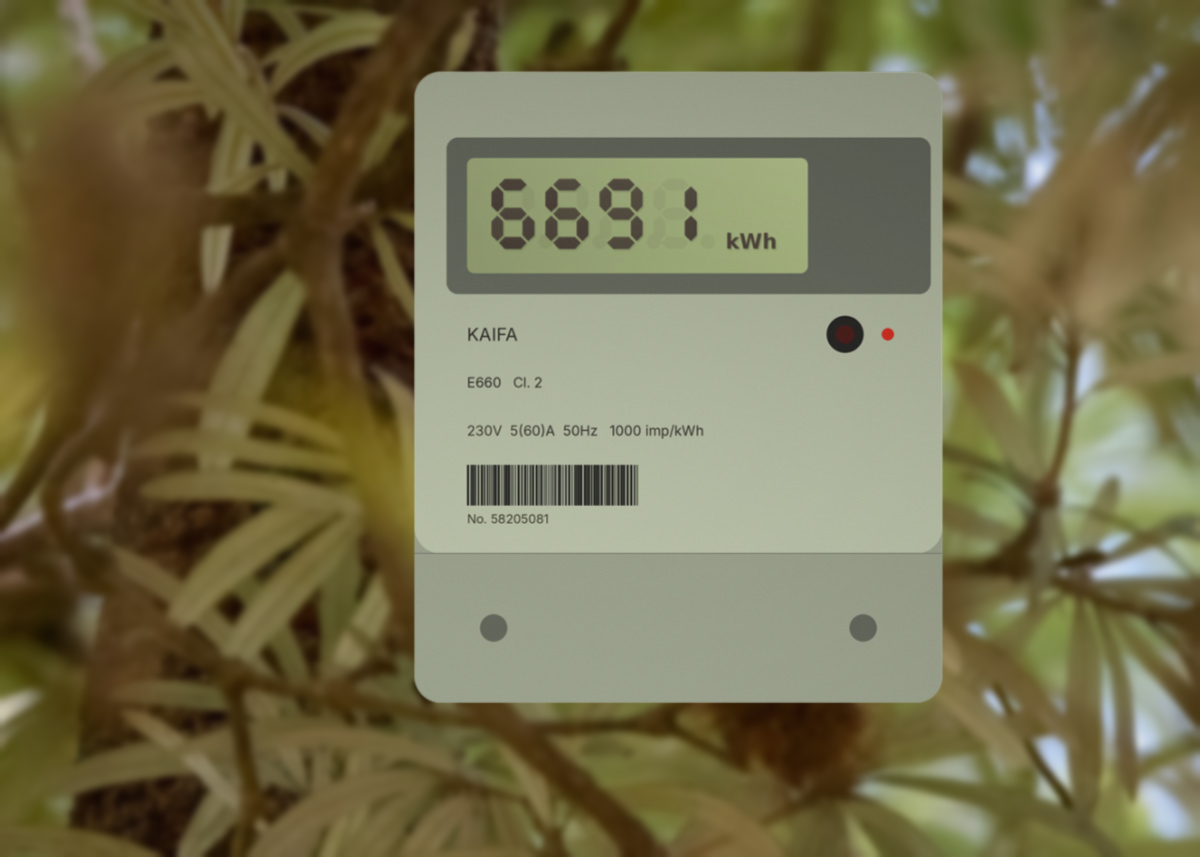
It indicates 6691 kWh
